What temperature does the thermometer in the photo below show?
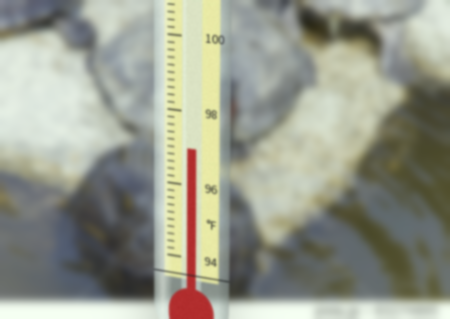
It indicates 97 °F
